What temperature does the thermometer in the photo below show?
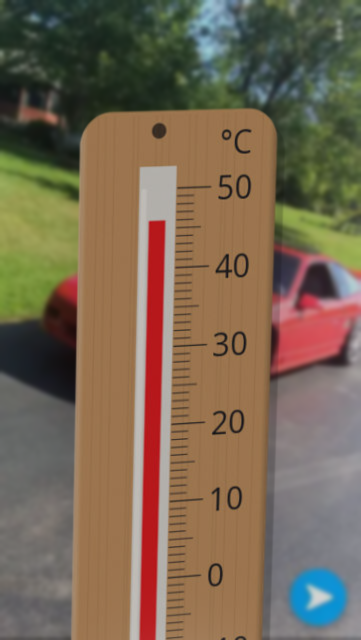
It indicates 46 °C
